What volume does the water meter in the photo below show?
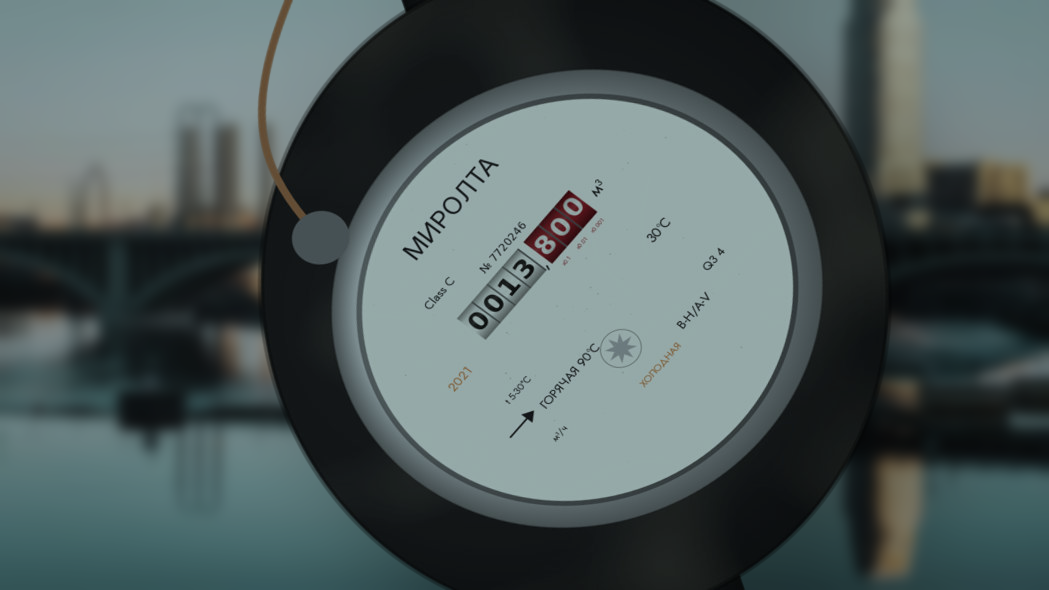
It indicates 13.800 m³
